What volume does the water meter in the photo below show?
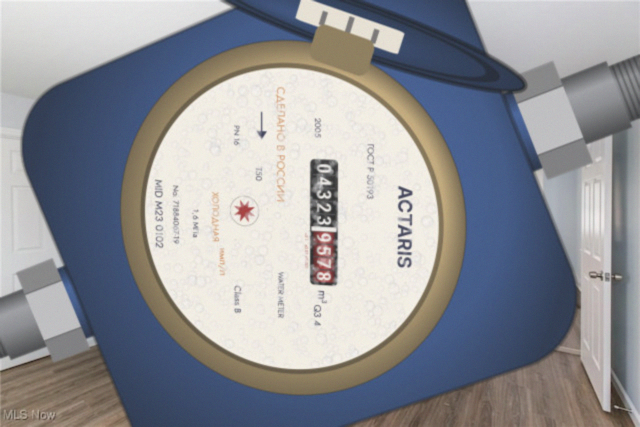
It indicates 4323.9578 m³
